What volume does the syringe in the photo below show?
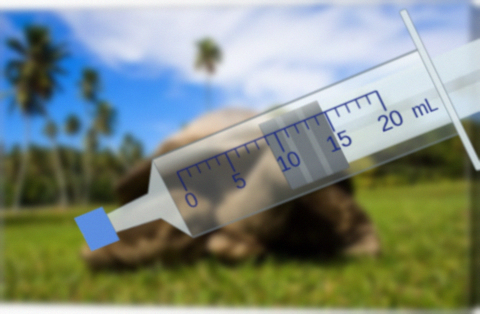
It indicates 9 mL
